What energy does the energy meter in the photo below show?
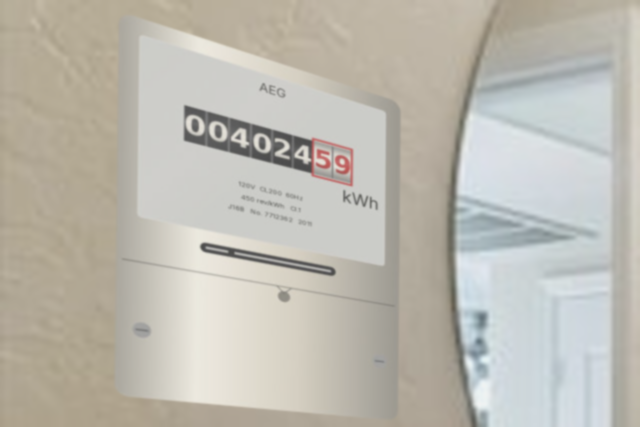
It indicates 4024.59 kWh
